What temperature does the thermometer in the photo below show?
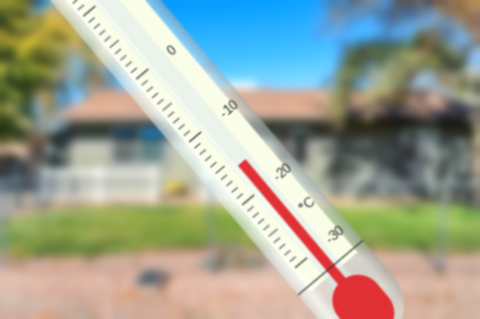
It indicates -16 °C
